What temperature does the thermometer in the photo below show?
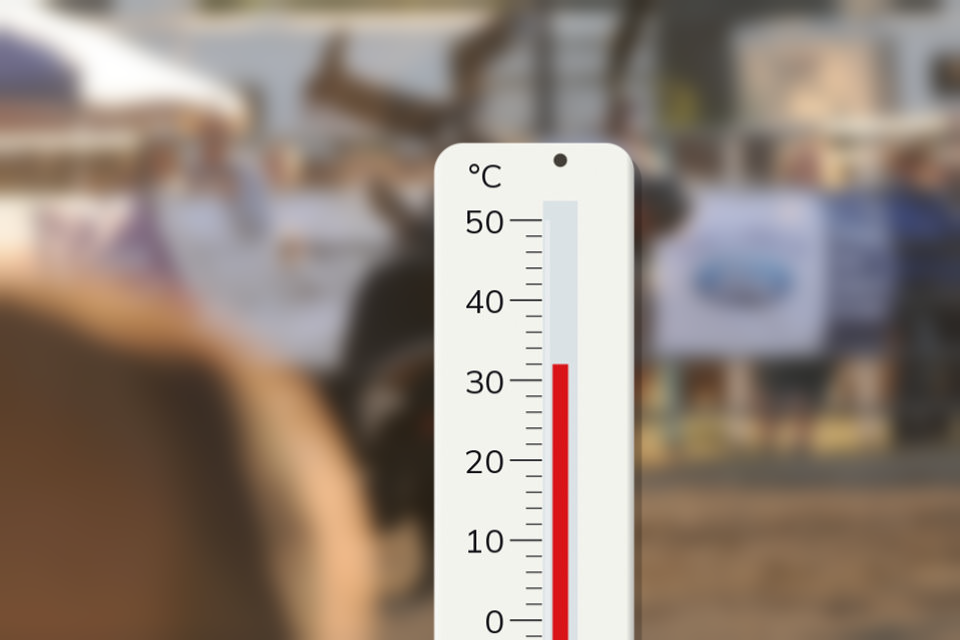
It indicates 32 °C
